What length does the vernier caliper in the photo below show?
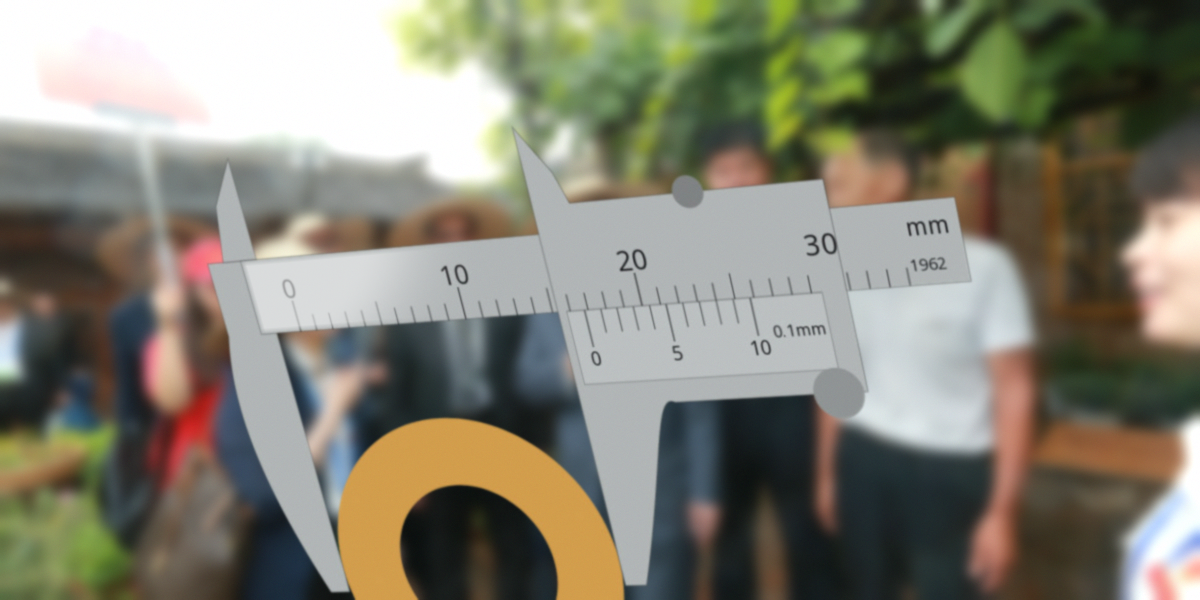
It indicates 16.8 mm
